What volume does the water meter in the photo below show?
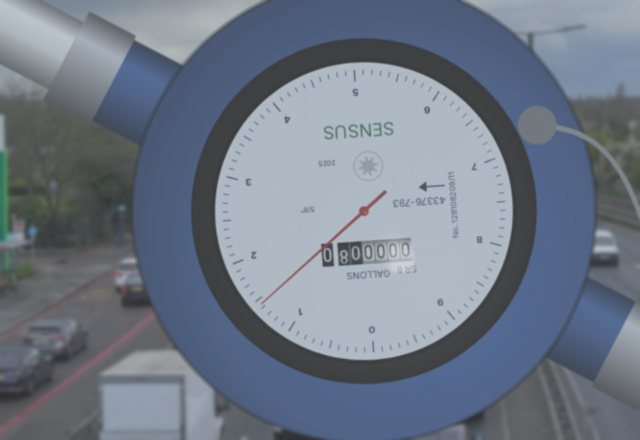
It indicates 81.4 gal
